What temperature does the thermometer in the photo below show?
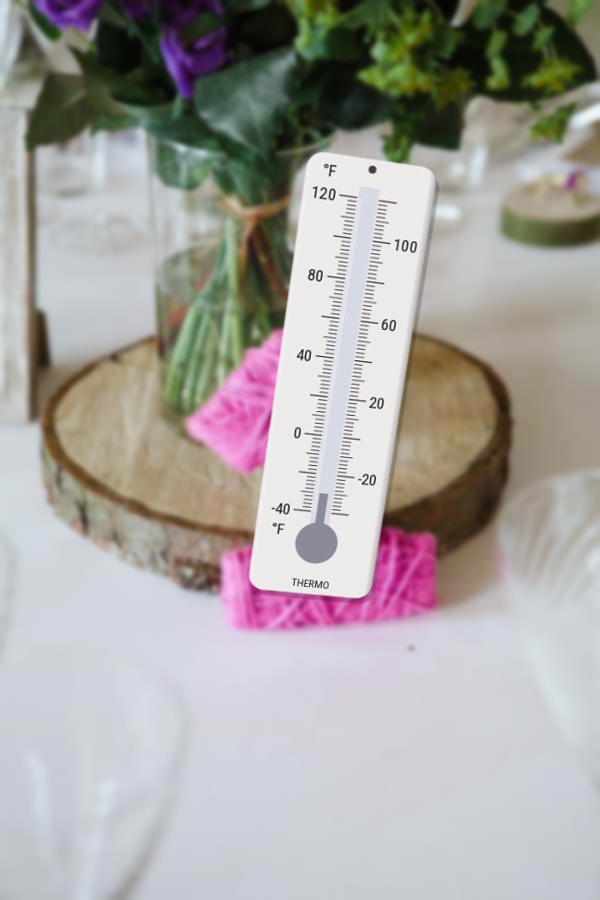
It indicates -30 °F
